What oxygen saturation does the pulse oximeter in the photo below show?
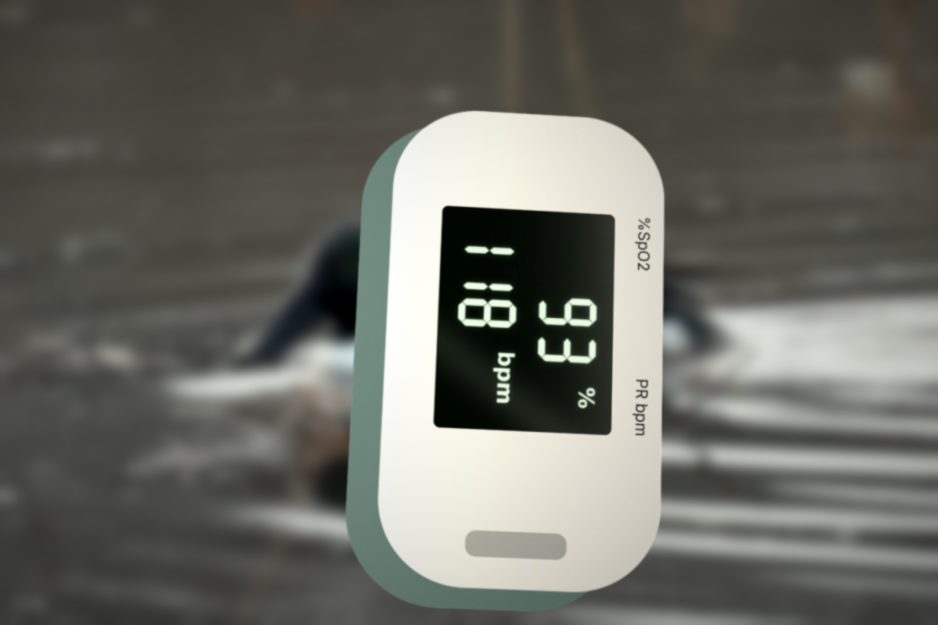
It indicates 93 %
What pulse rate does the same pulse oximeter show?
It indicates 118 bpm
